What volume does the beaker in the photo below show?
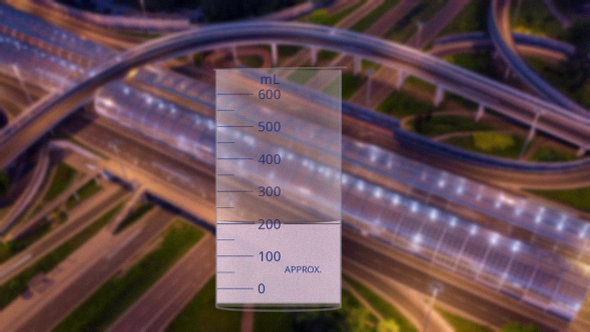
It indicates 200 mL
